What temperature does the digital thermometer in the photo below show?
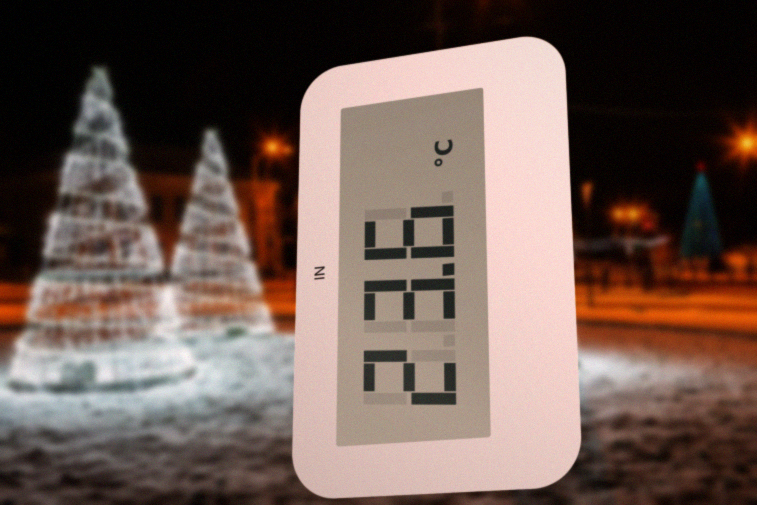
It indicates 23.6 °C
